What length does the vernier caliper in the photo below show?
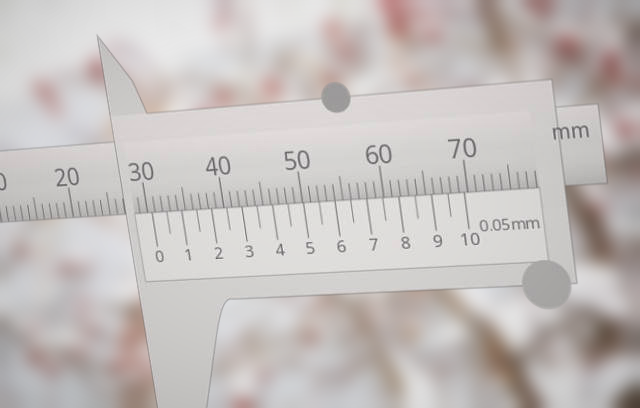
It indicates 30.6 mm
